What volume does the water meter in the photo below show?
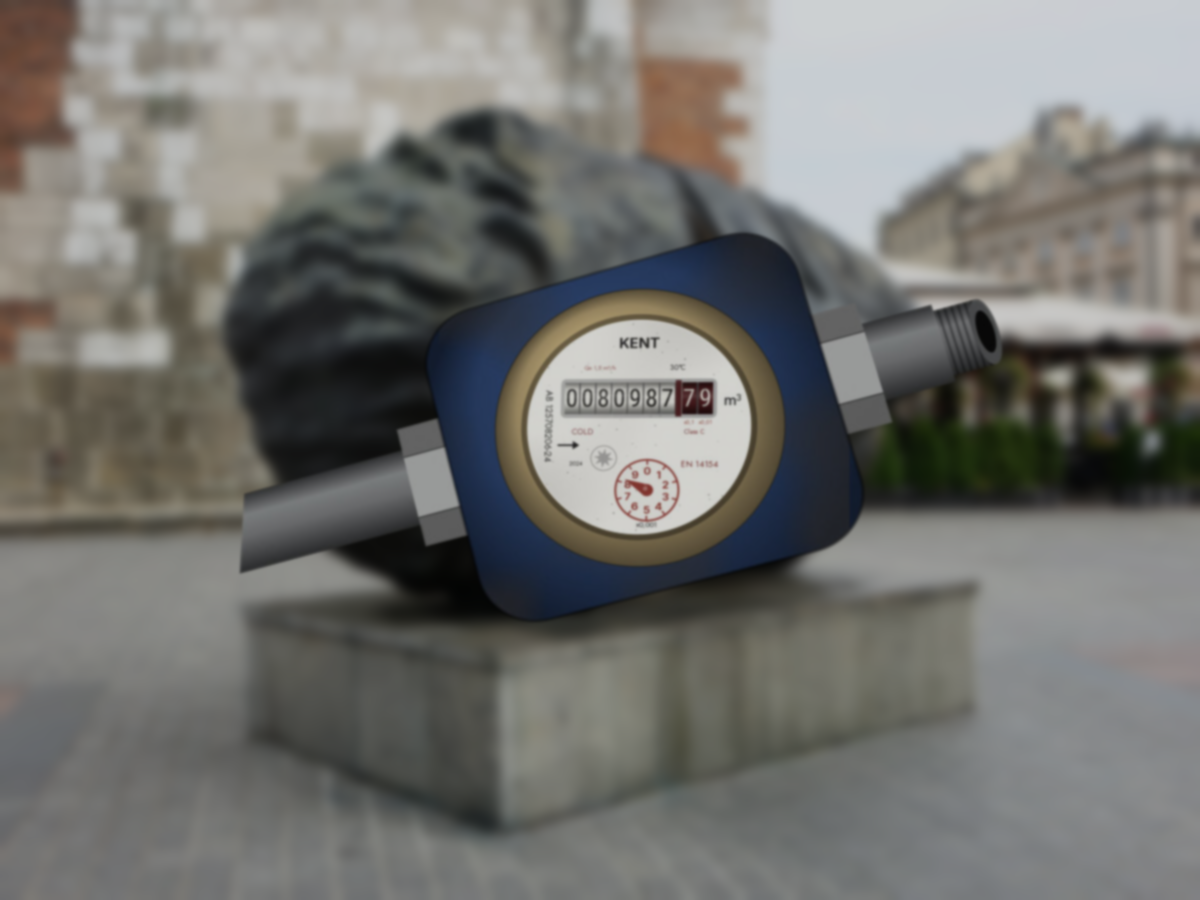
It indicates 80987.798 m³
